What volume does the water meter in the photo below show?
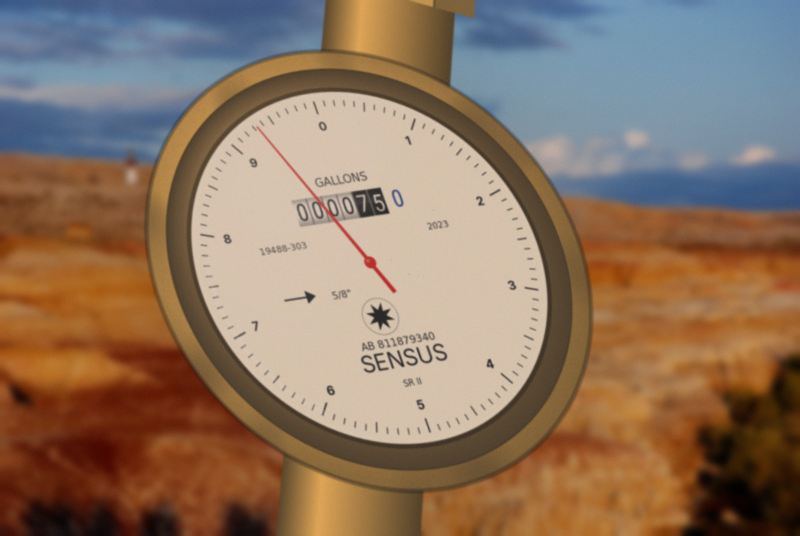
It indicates 749.3 gal
